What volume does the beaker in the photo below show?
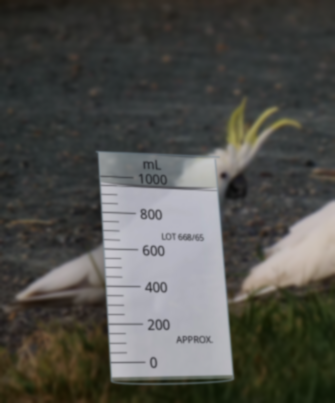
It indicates 950 mL
